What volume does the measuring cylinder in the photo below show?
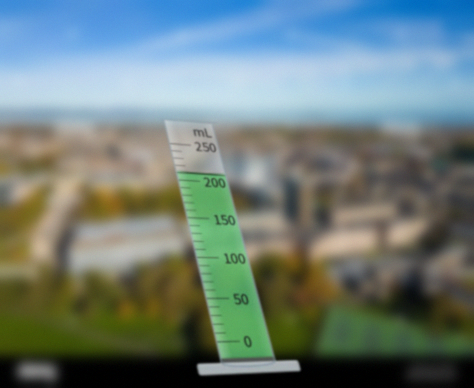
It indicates 210 mL
